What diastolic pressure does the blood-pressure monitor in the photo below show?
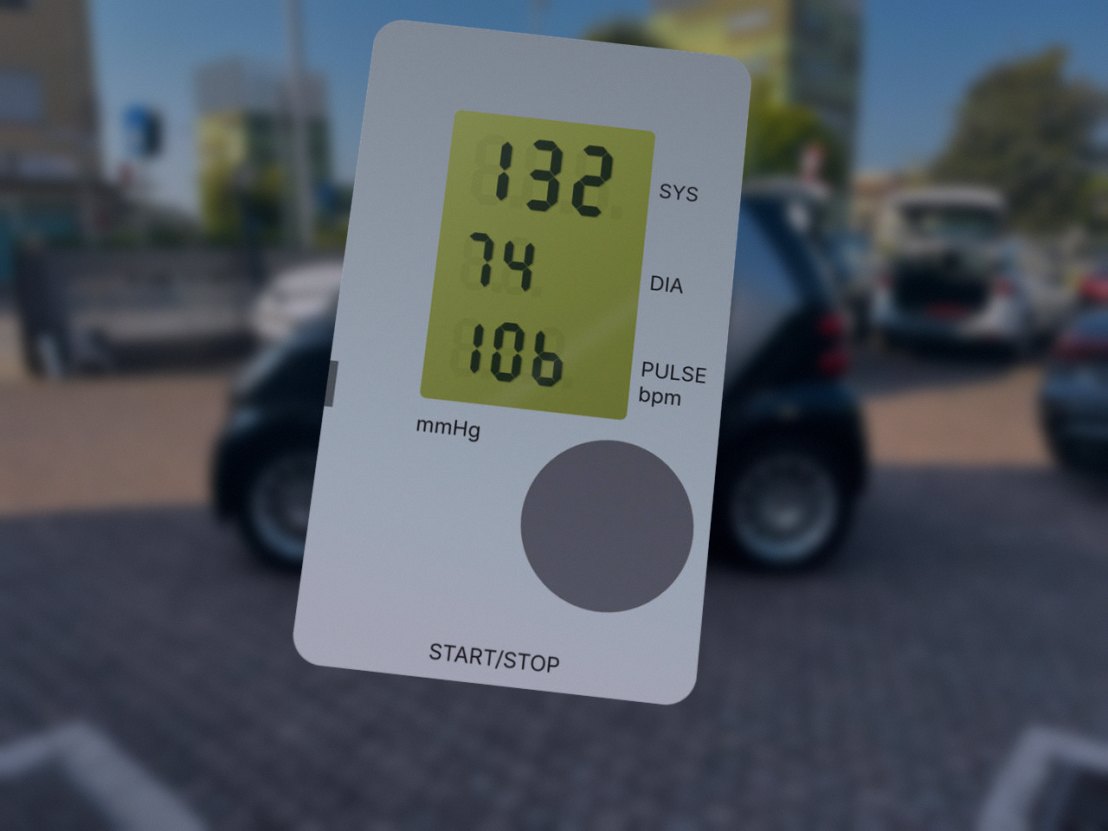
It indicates 74 mmHg
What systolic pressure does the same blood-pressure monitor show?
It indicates 132 mmHg
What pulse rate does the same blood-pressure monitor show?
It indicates 106 bpm
